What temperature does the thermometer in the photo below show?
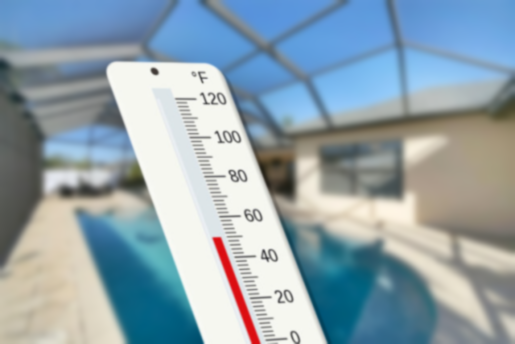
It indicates 50 °F
